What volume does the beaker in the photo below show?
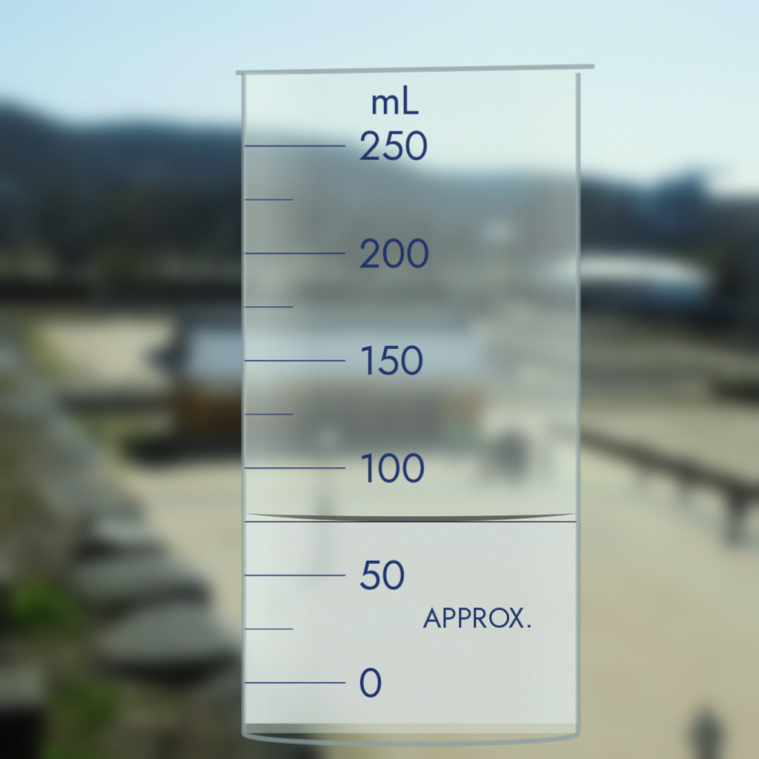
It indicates 75 mL
